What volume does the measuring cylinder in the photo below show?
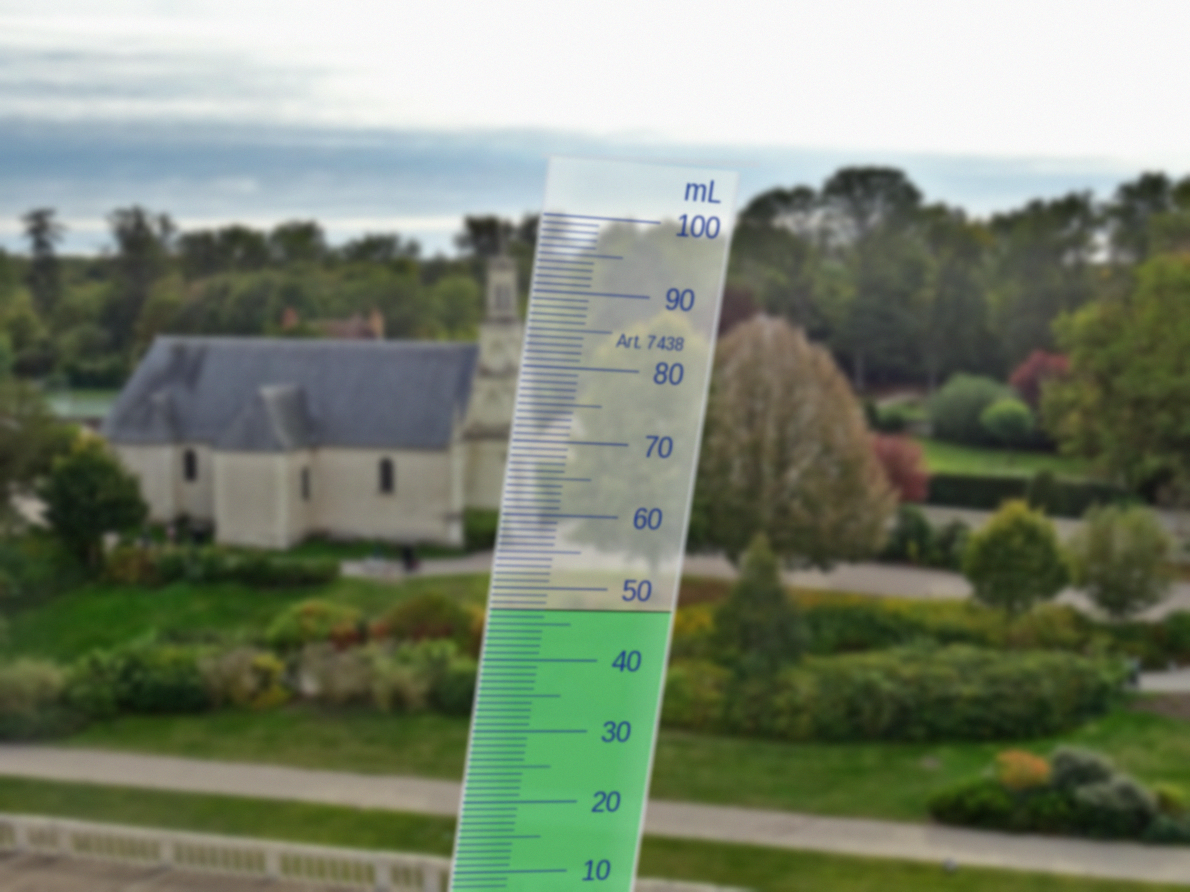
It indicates 47 mL
